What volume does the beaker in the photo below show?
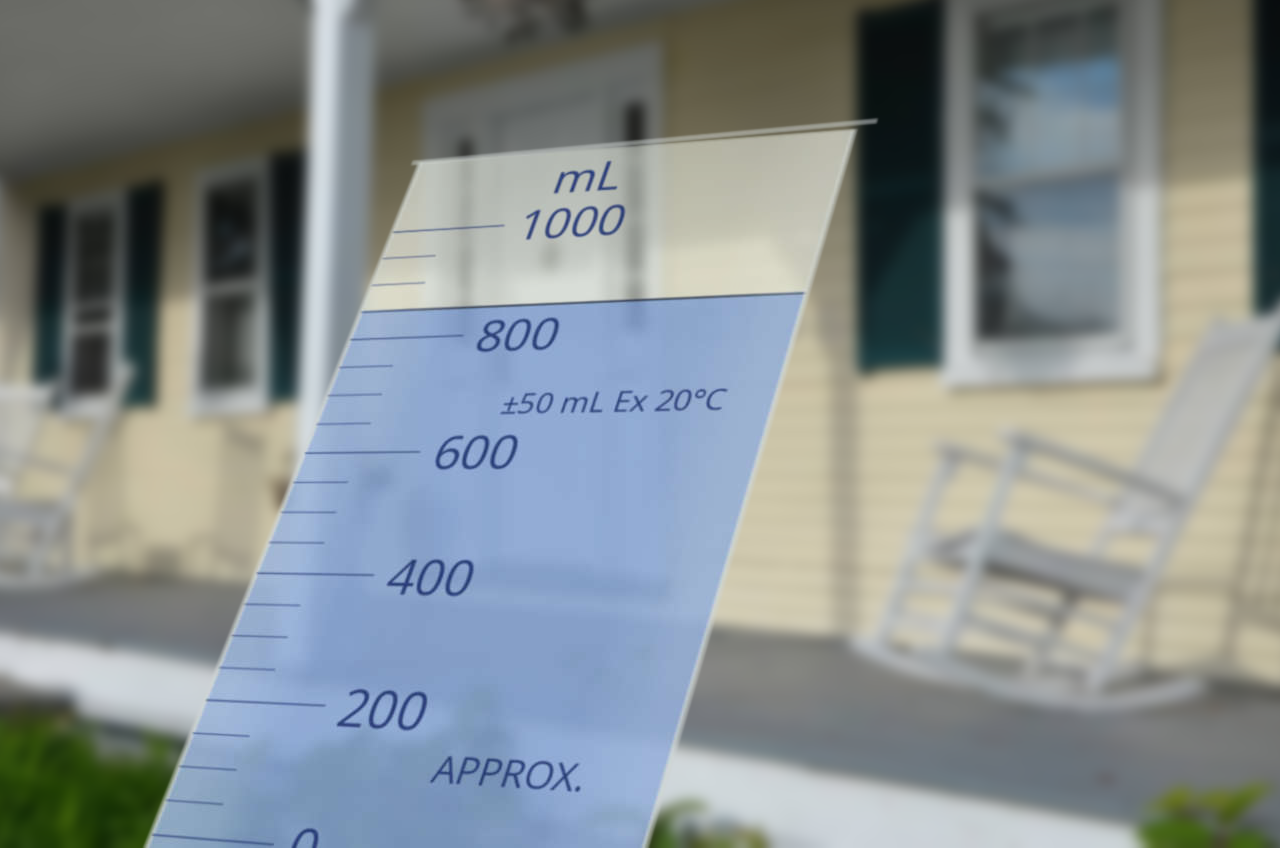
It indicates 850 mL
